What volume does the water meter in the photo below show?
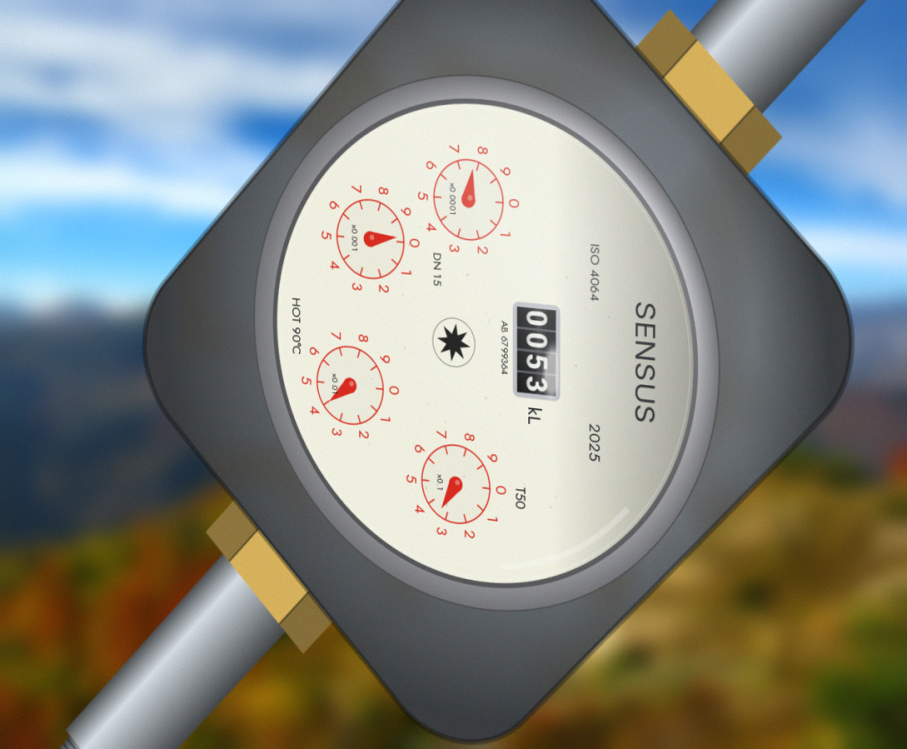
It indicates 53.3397 kL
